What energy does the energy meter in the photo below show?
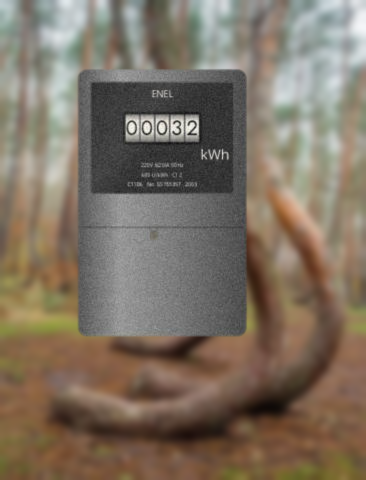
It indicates 32 kWh
